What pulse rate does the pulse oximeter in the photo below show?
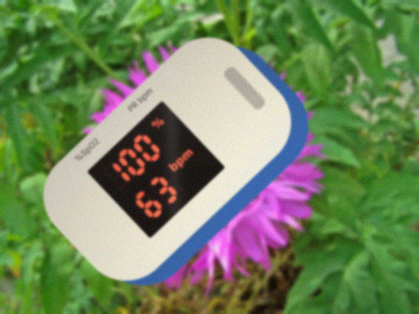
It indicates 63 bpm
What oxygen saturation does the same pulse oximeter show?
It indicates 100 %
